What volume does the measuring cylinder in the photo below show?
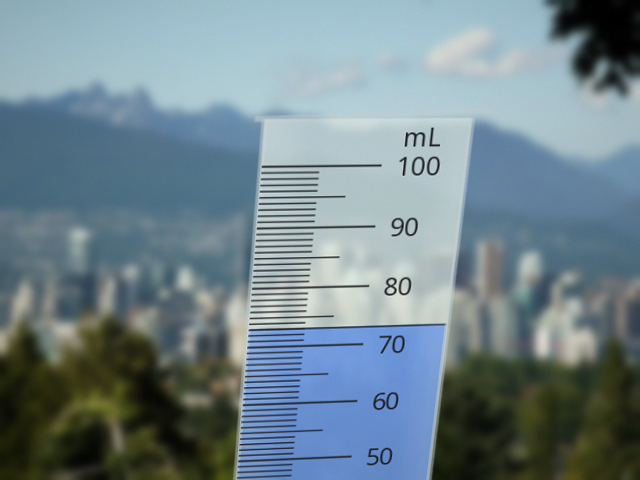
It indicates 73 mL
